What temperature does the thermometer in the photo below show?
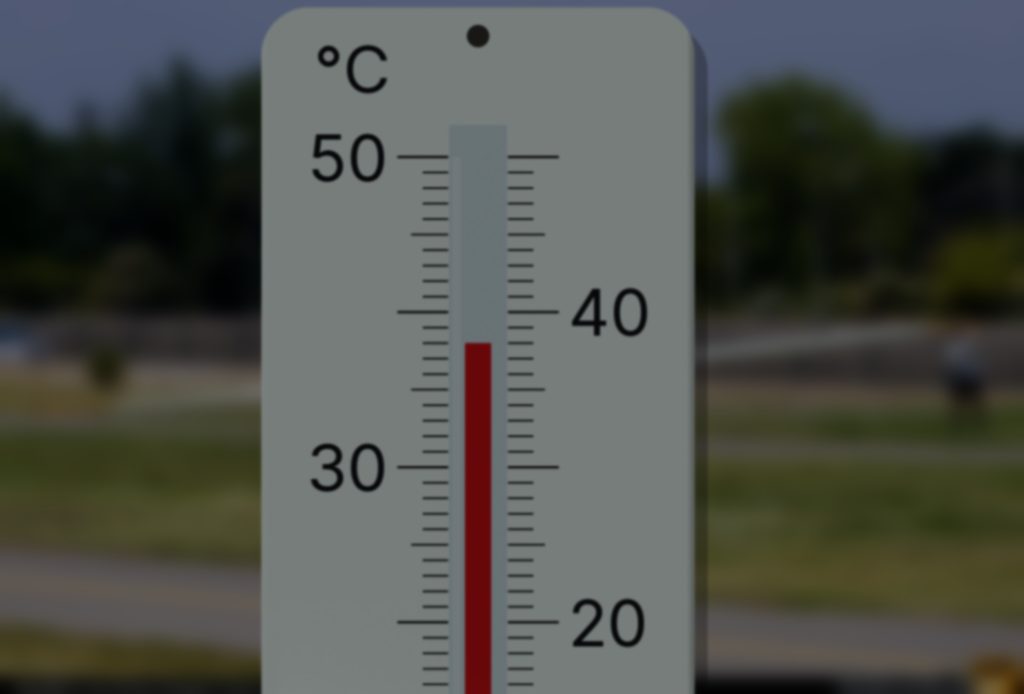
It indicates 38 °C
